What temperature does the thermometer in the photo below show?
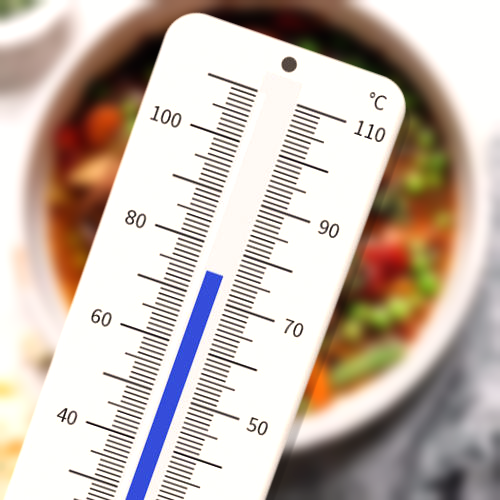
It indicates 75 °C
